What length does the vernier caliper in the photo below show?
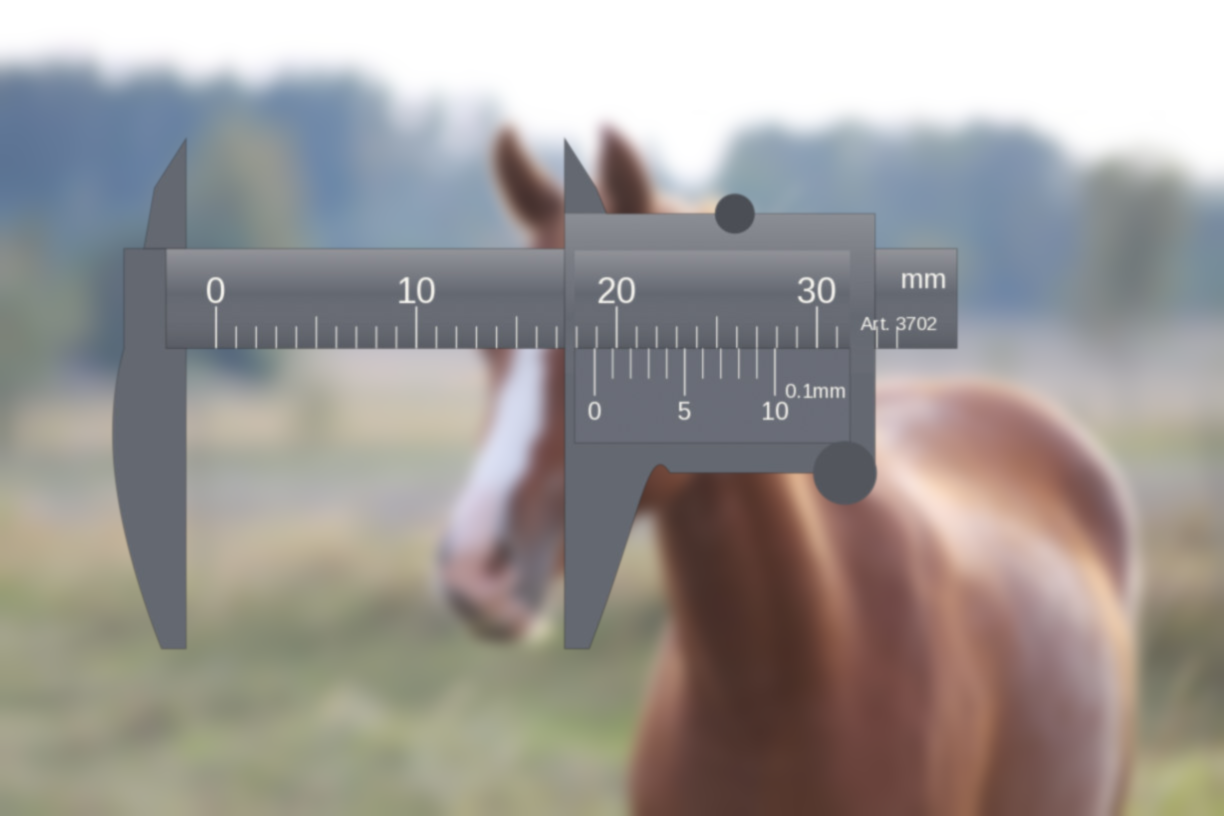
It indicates 18.9 mm
